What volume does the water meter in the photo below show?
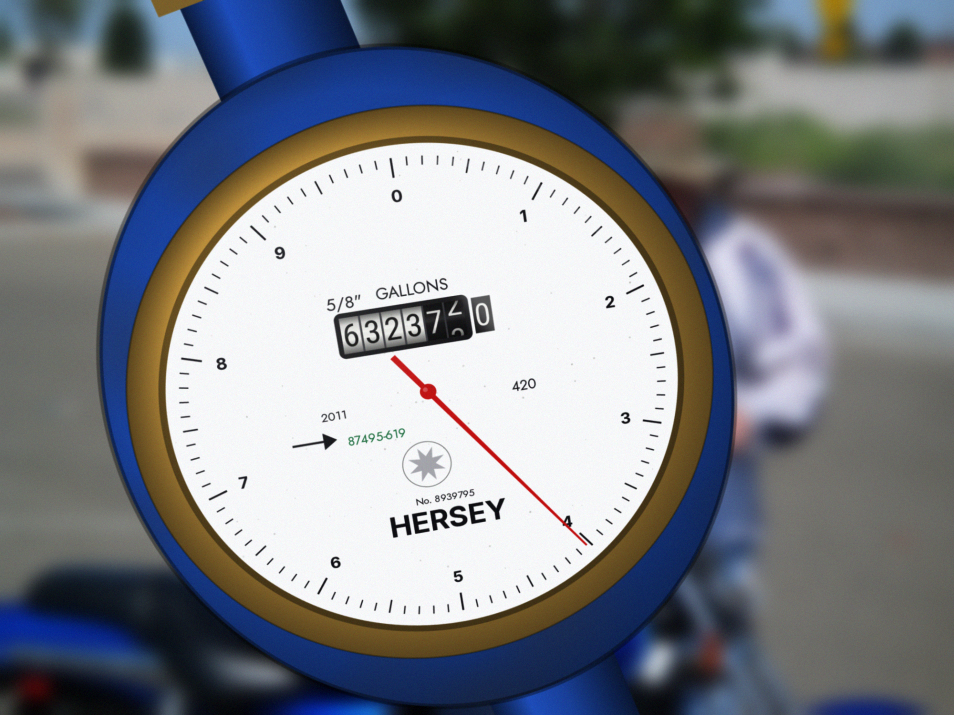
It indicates 6323724.0 gal
